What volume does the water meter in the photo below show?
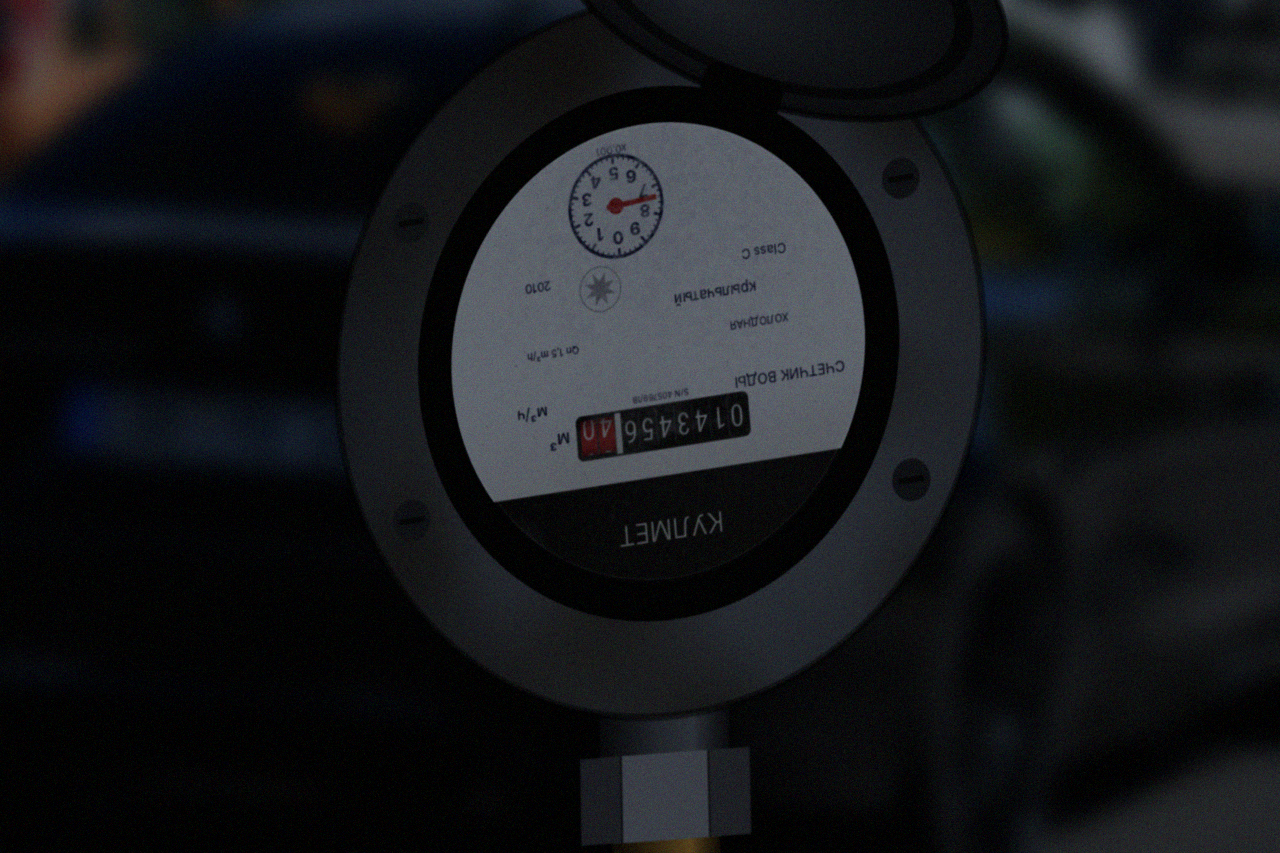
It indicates 143456.397 m³
